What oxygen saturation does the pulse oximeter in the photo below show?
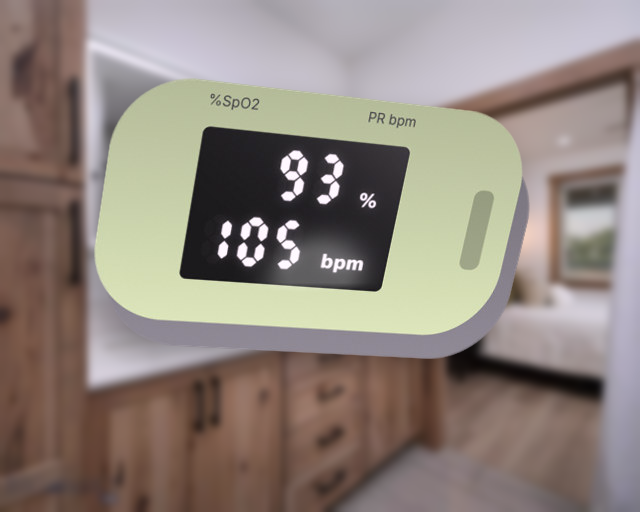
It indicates 93 %
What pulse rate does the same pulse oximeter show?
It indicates 105 bpm
